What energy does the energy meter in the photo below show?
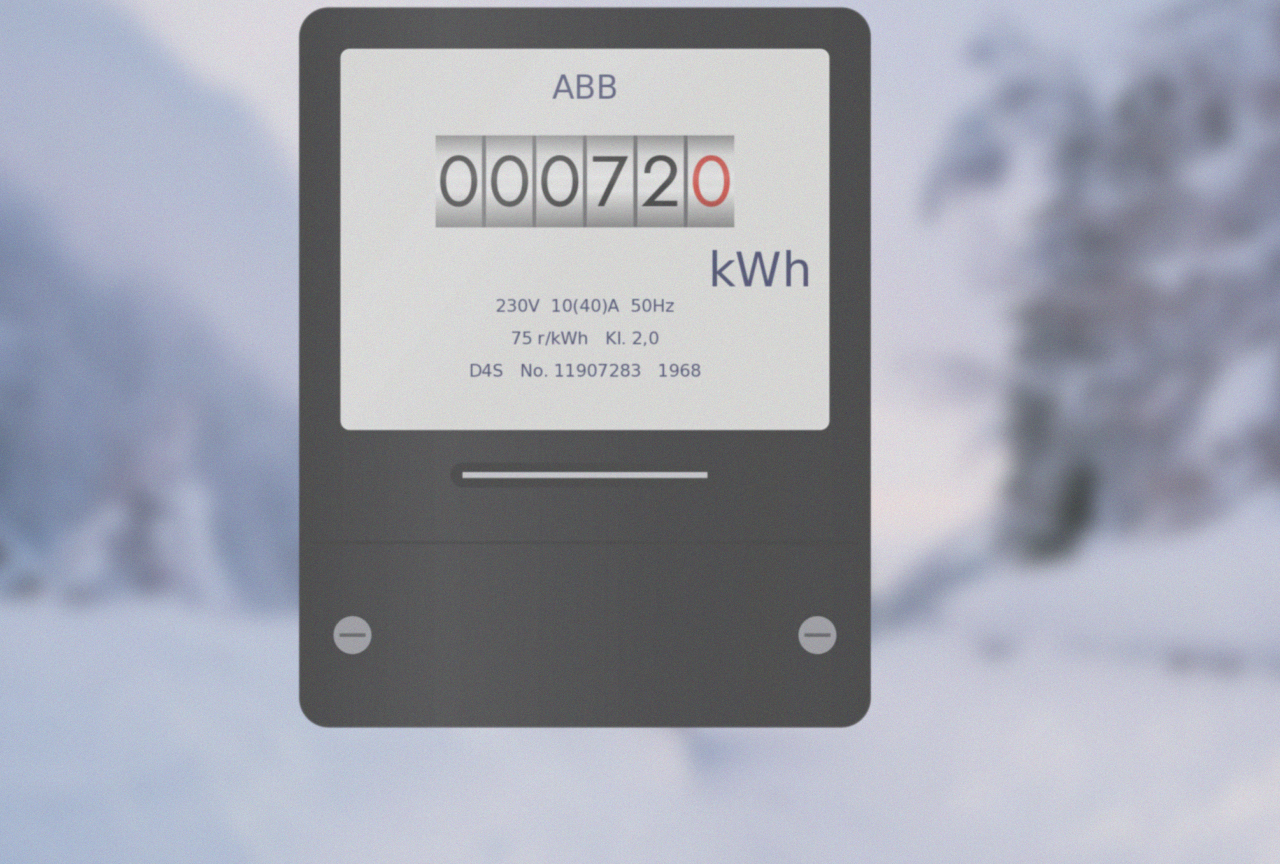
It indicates 72.0 kWh
